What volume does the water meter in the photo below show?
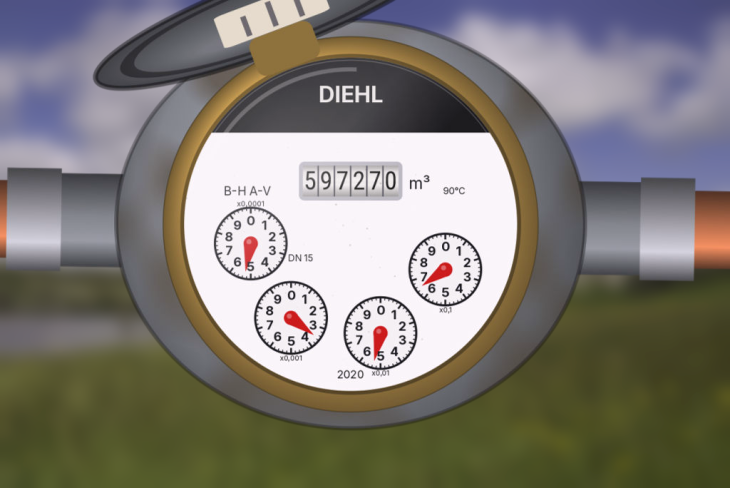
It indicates 597270.6535 m³
